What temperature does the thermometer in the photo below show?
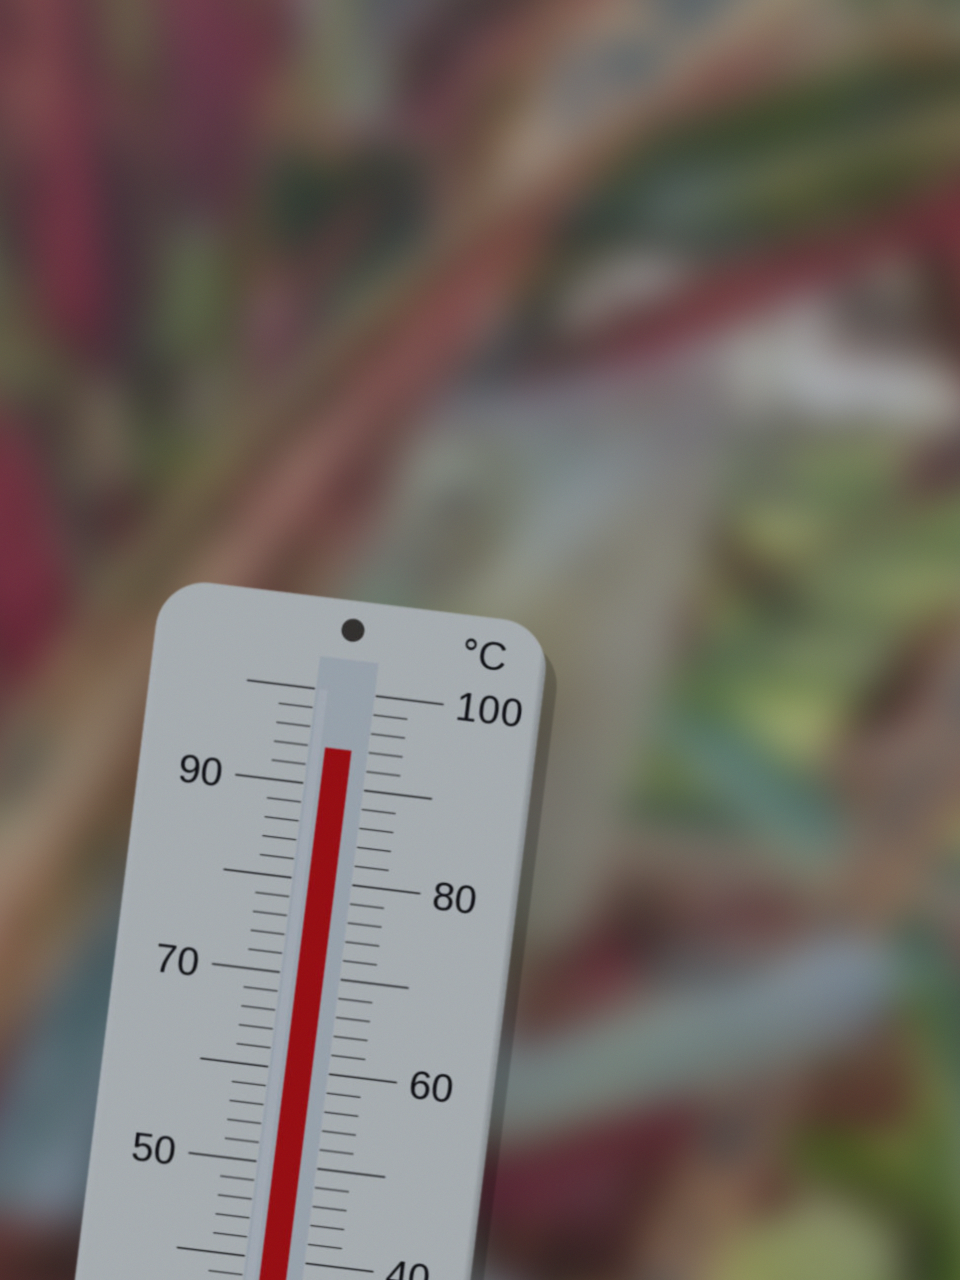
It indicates 94 °C
